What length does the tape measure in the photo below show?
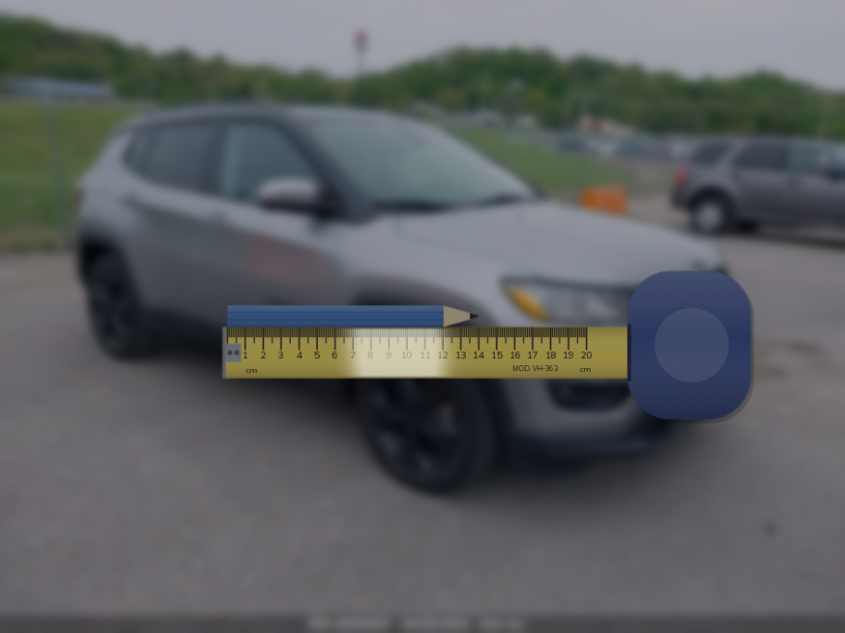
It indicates 14 cm
